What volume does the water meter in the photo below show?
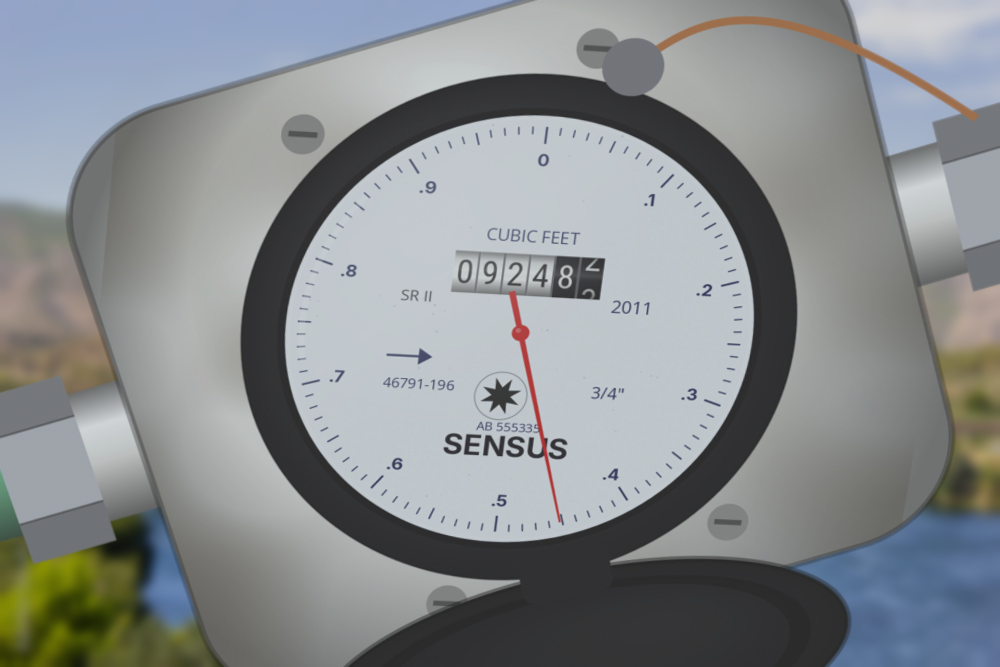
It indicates 92482.45 ft³
